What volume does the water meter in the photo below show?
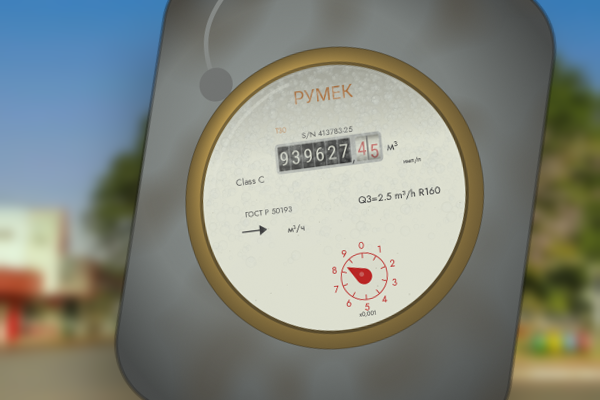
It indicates 939627.448 m³
